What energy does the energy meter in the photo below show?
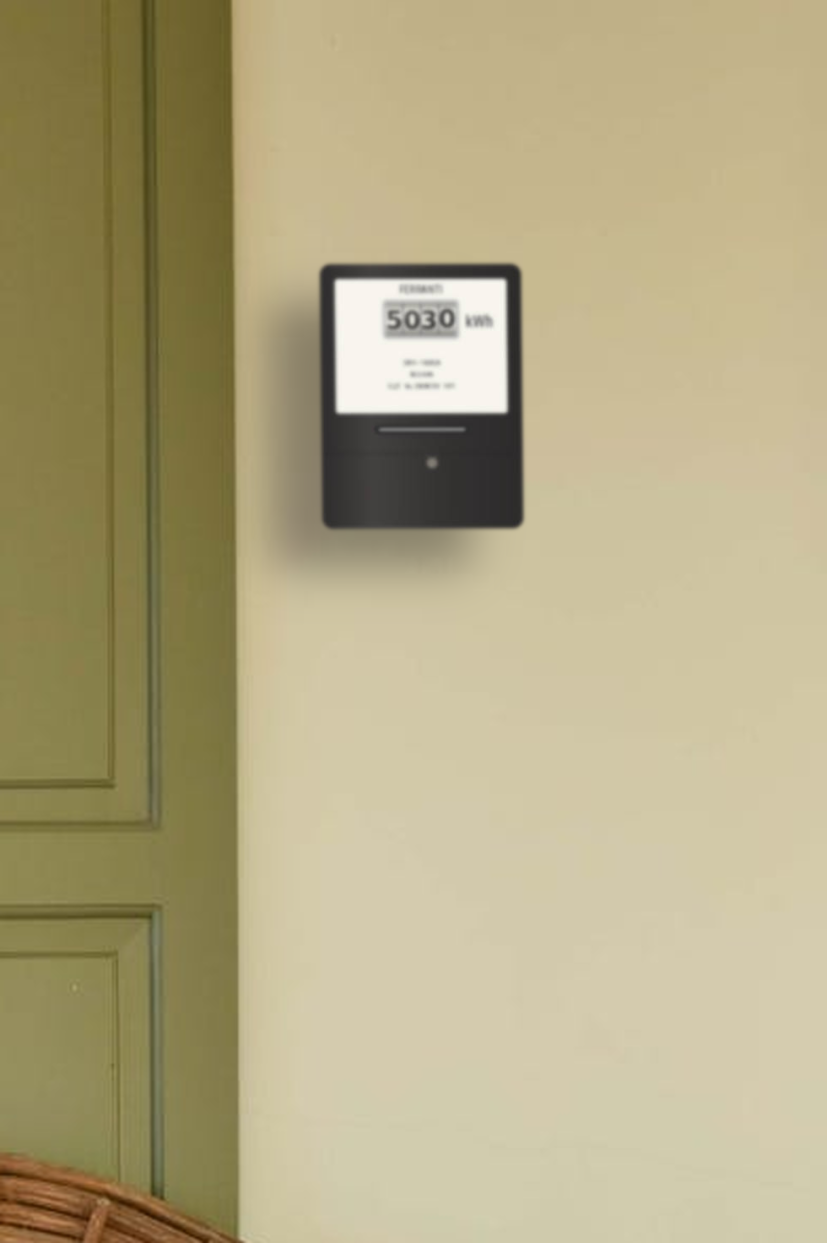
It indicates 5030 kWh
